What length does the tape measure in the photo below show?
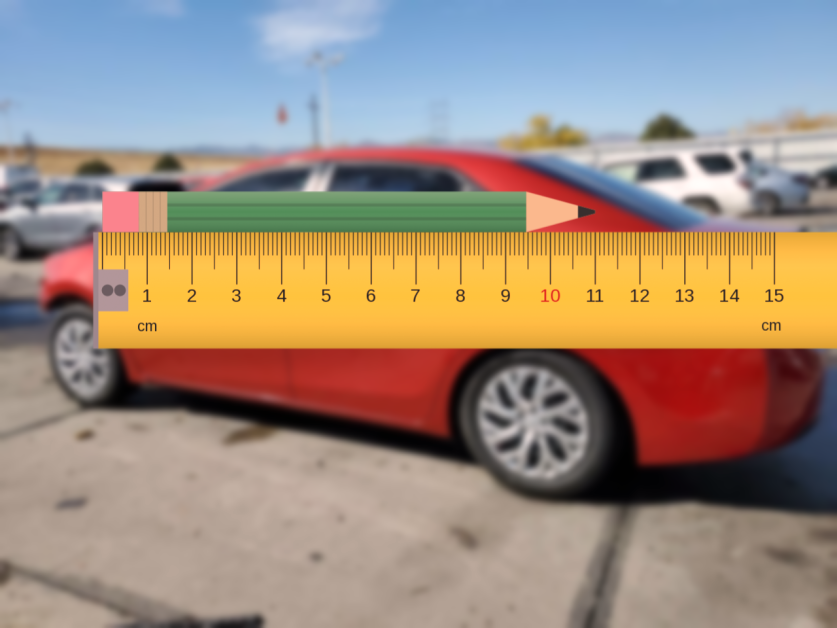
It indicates 11 cm
